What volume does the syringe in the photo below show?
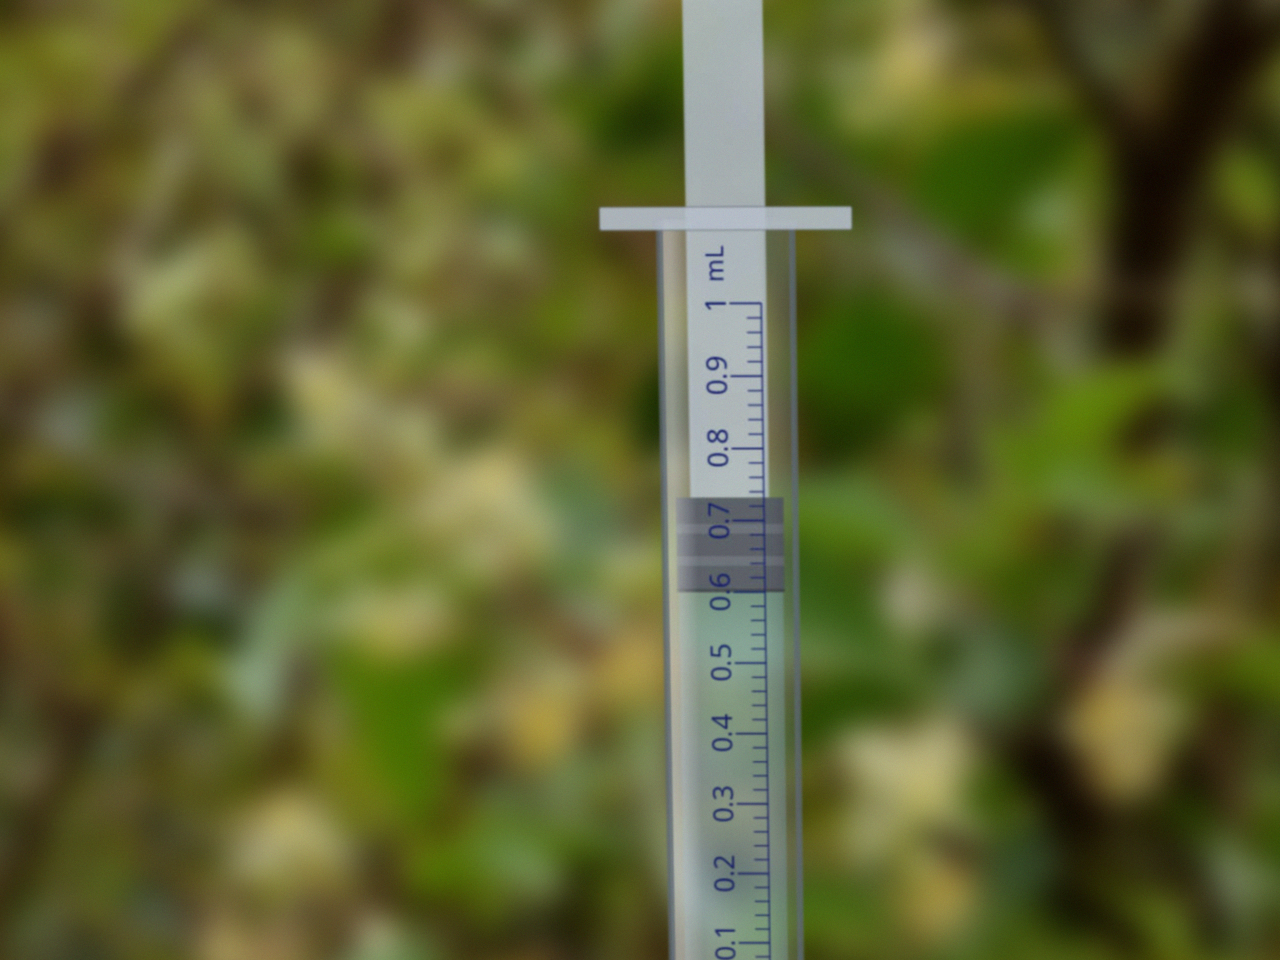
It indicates 0.6 mL
